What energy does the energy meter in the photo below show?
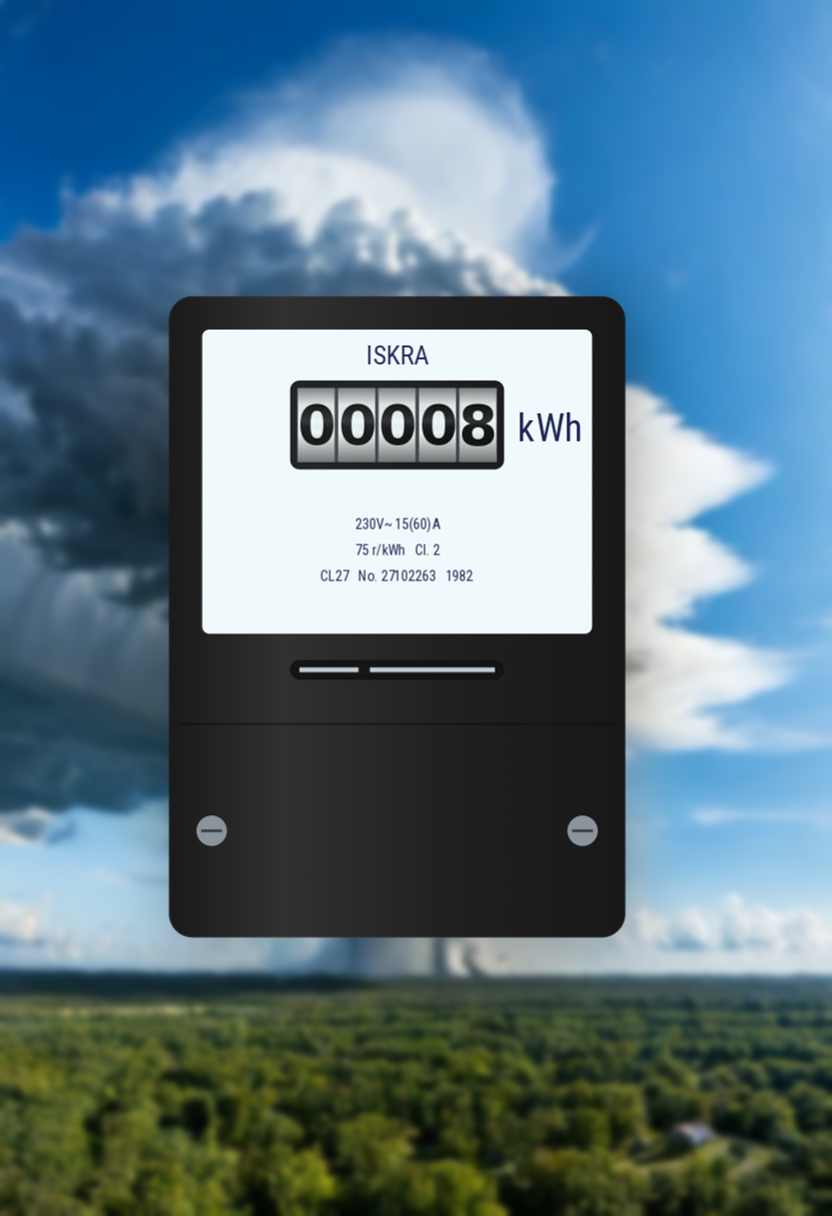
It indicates 8 kWh
